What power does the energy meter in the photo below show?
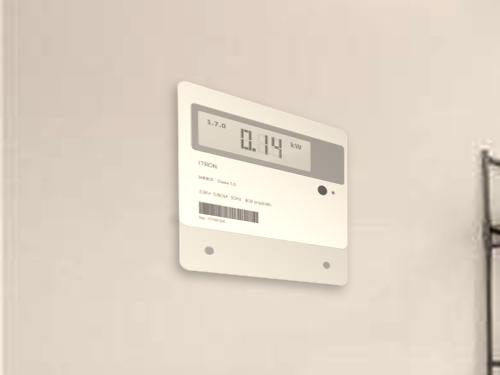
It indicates 0.14 kW
